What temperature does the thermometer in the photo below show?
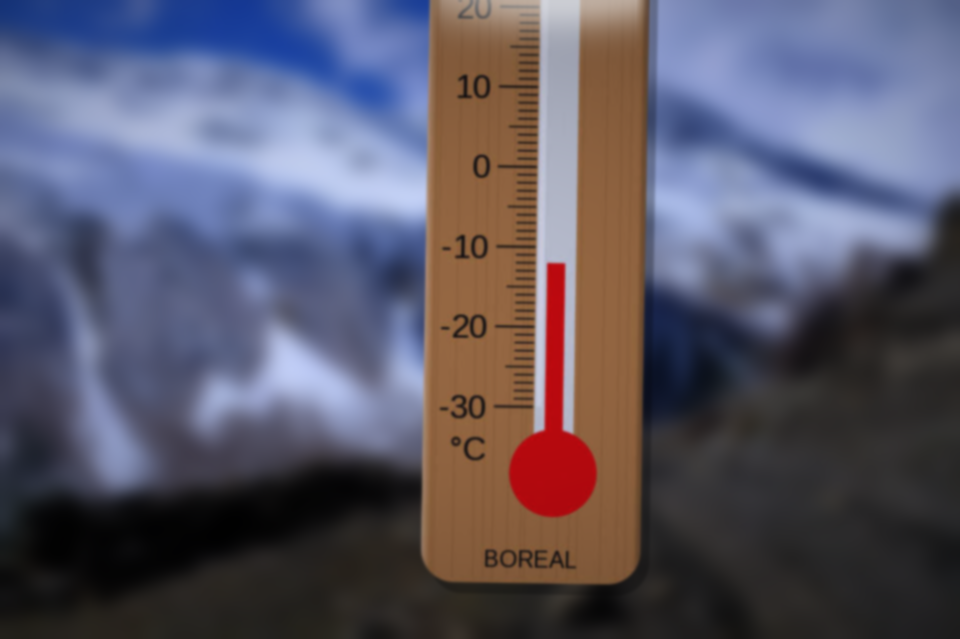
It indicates -12 °C
